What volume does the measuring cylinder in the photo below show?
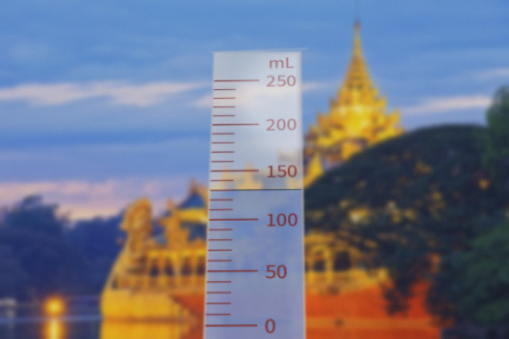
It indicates 130 mL
